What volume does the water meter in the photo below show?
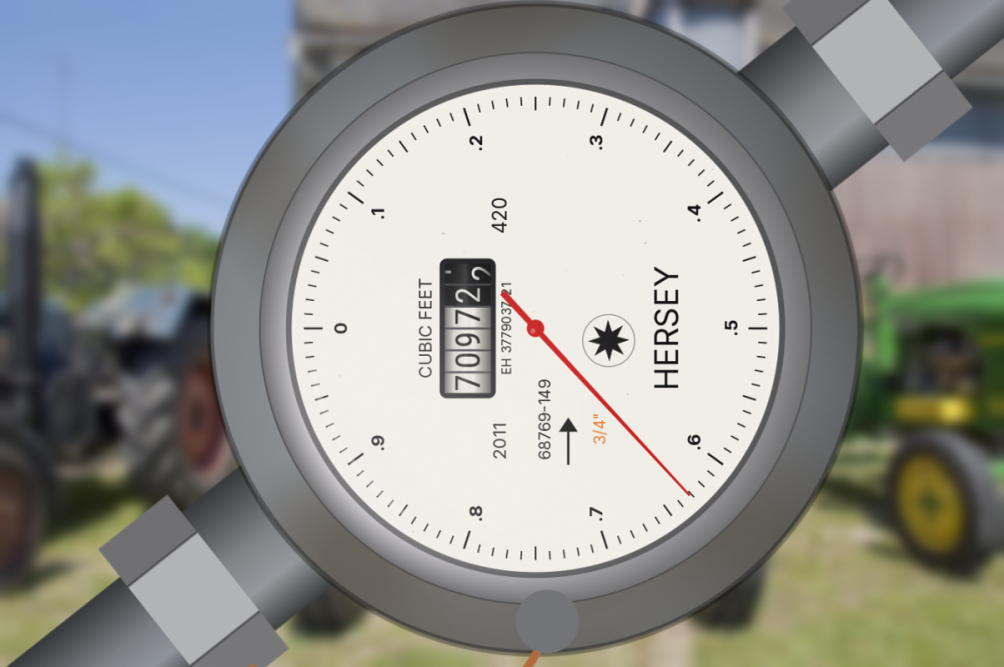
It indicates 709721.63 ft³
